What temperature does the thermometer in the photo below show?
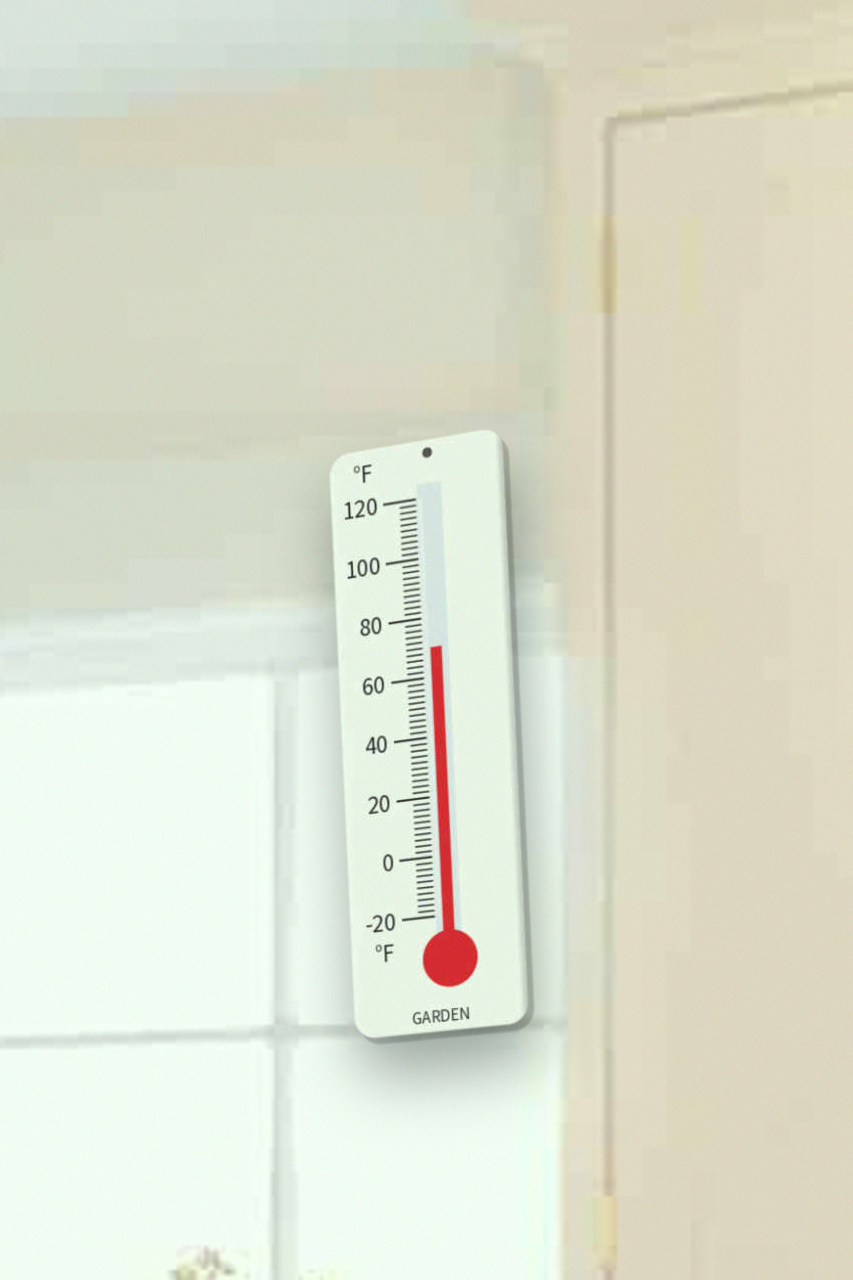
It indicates 70 °F
